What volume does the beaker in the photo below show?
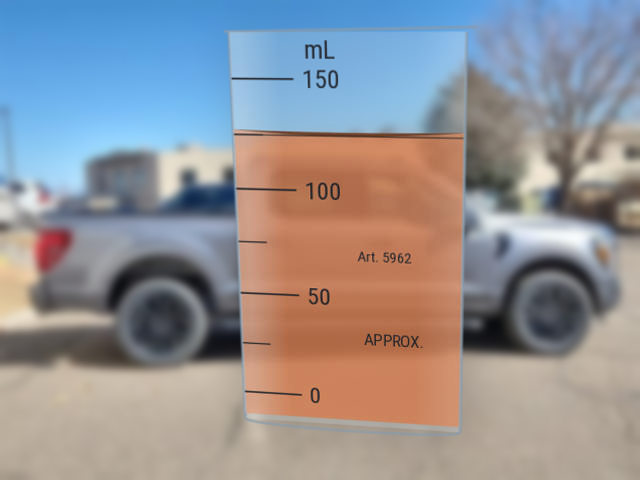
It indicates 125 mL
